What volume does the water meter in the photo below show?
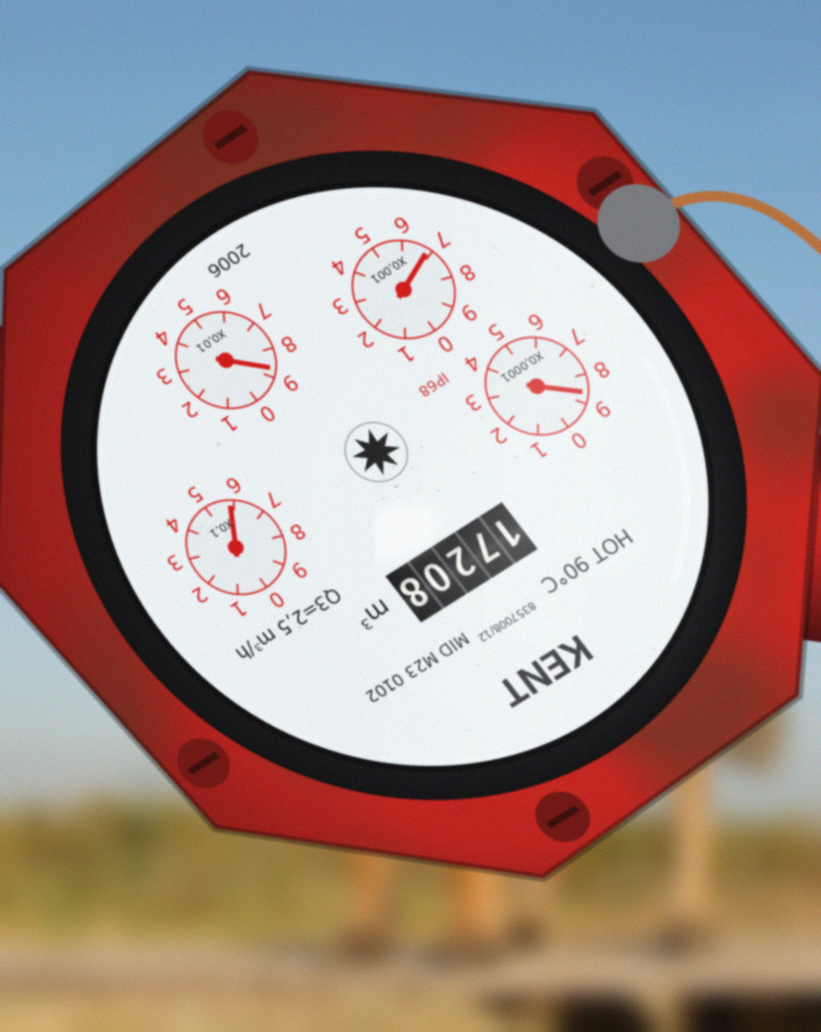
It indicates 17208.5868 m³
